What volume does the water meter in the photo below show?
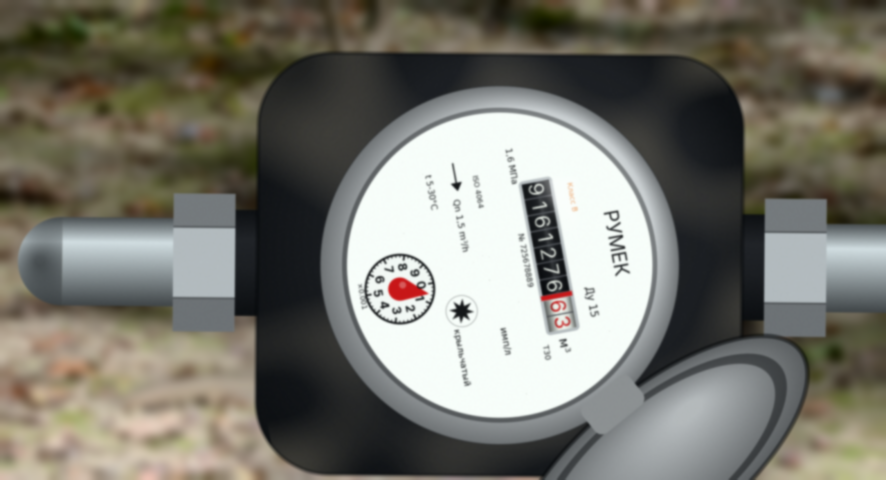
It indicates 9161276.630 m³
